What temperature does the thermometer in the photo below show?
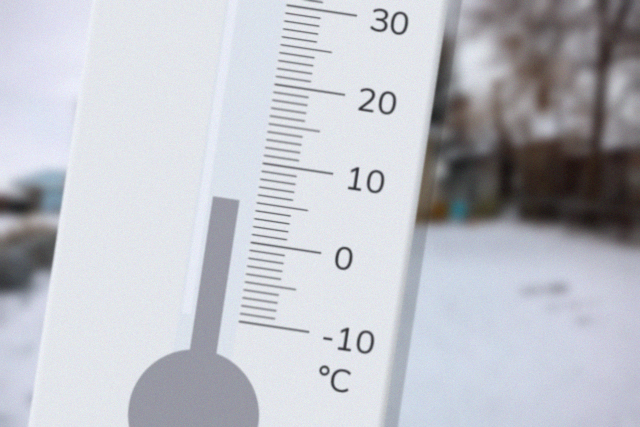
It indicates 5 °C
